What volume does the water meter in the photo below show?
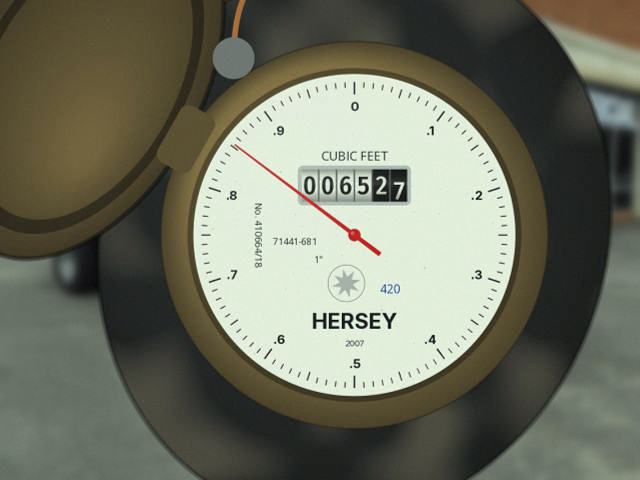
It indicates 6526.85 ft³
